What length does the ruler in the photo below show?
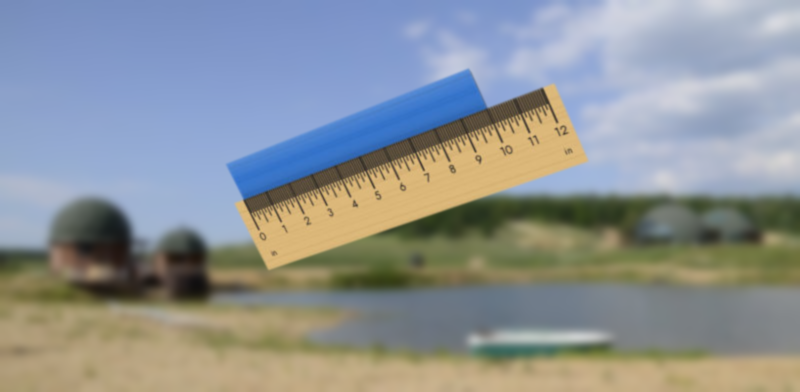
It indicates 10 in
